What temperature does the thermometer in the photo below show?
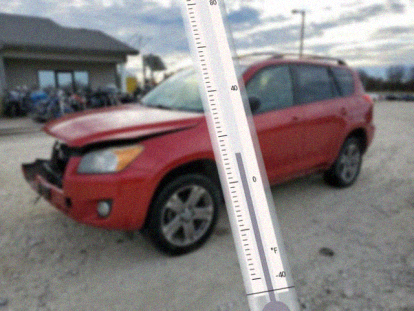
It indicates 12 °F
